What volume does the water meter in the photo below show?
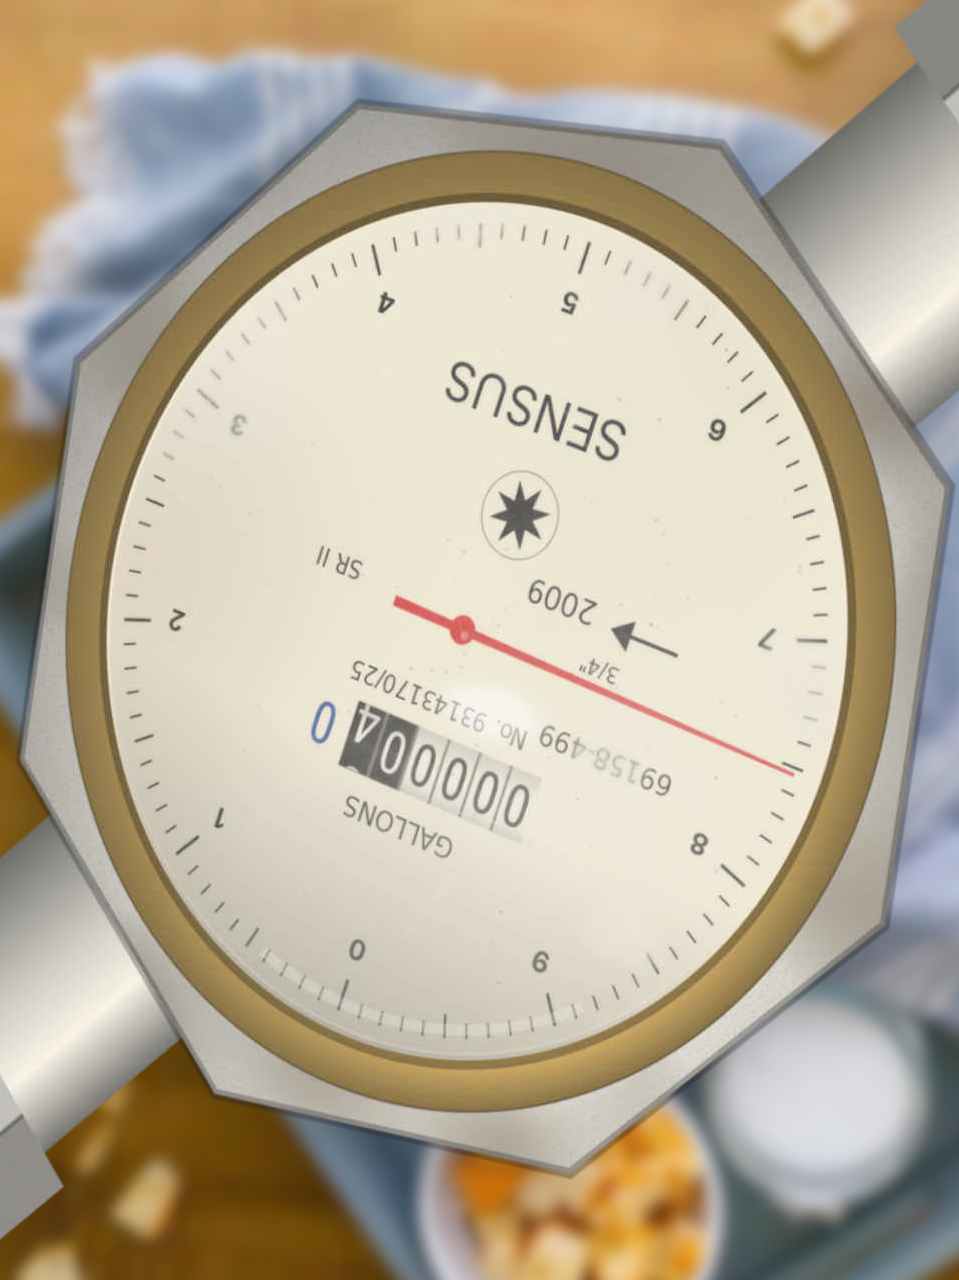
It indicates 37.5 gal
